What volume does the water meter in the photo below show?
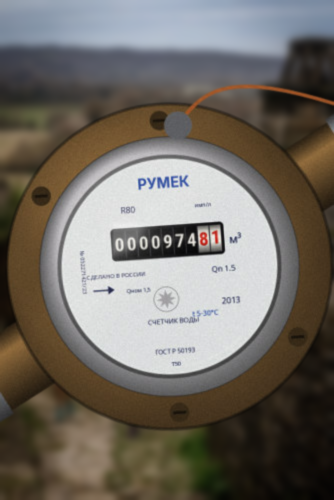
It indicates 974.81 m³
